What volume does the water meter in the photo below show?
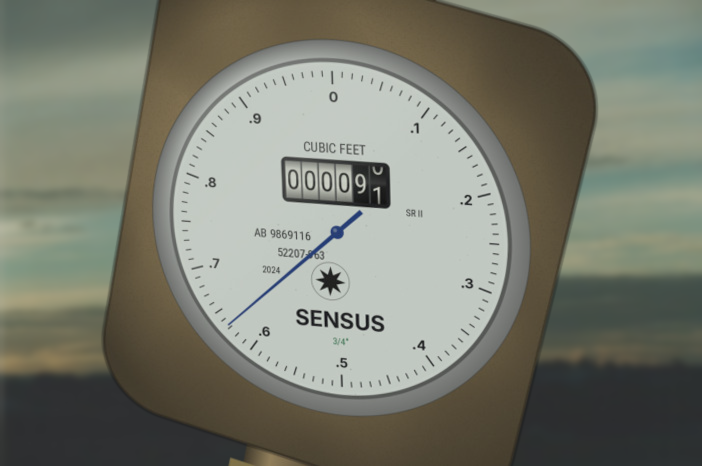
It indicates 90.63 ft³
